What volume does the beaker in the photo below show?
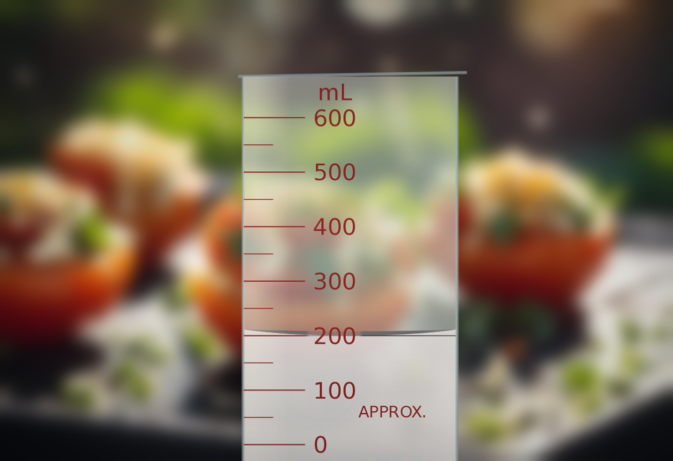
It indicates 200 mL
